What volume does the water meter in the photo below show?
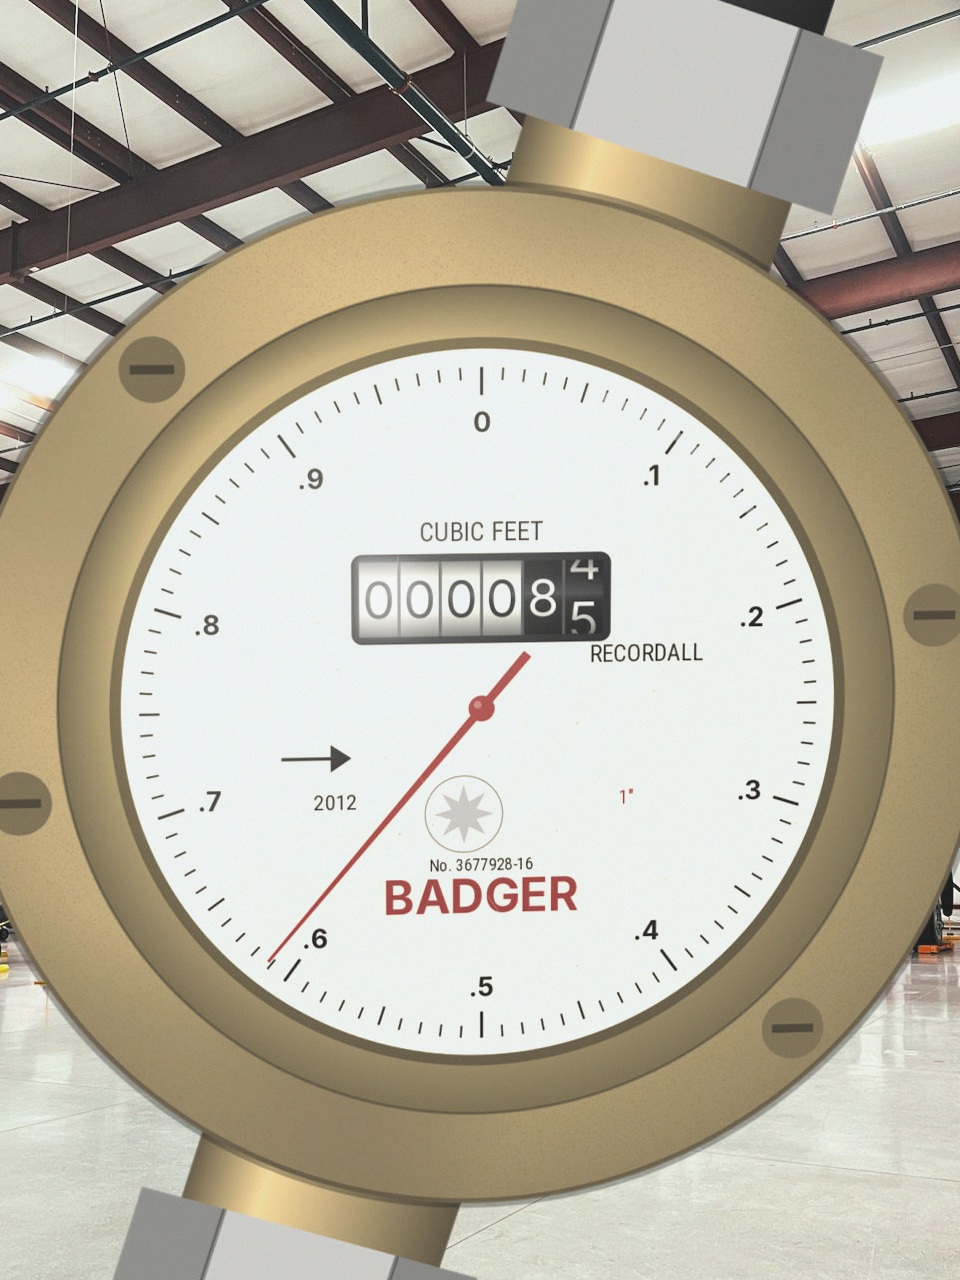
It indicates 84.61 ft³
